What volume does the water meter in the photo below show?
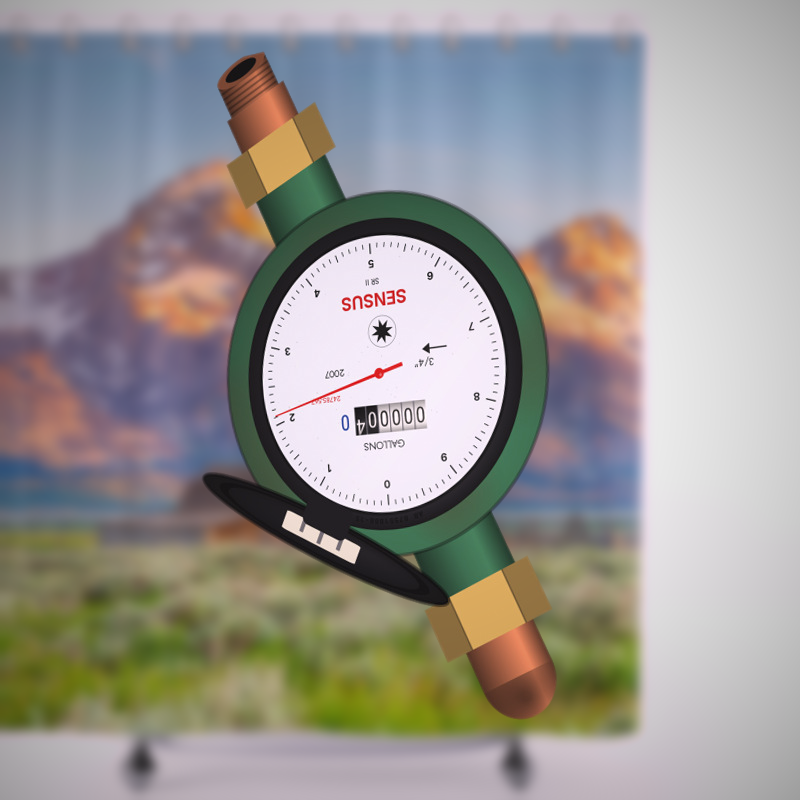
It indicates 42.1 gal
